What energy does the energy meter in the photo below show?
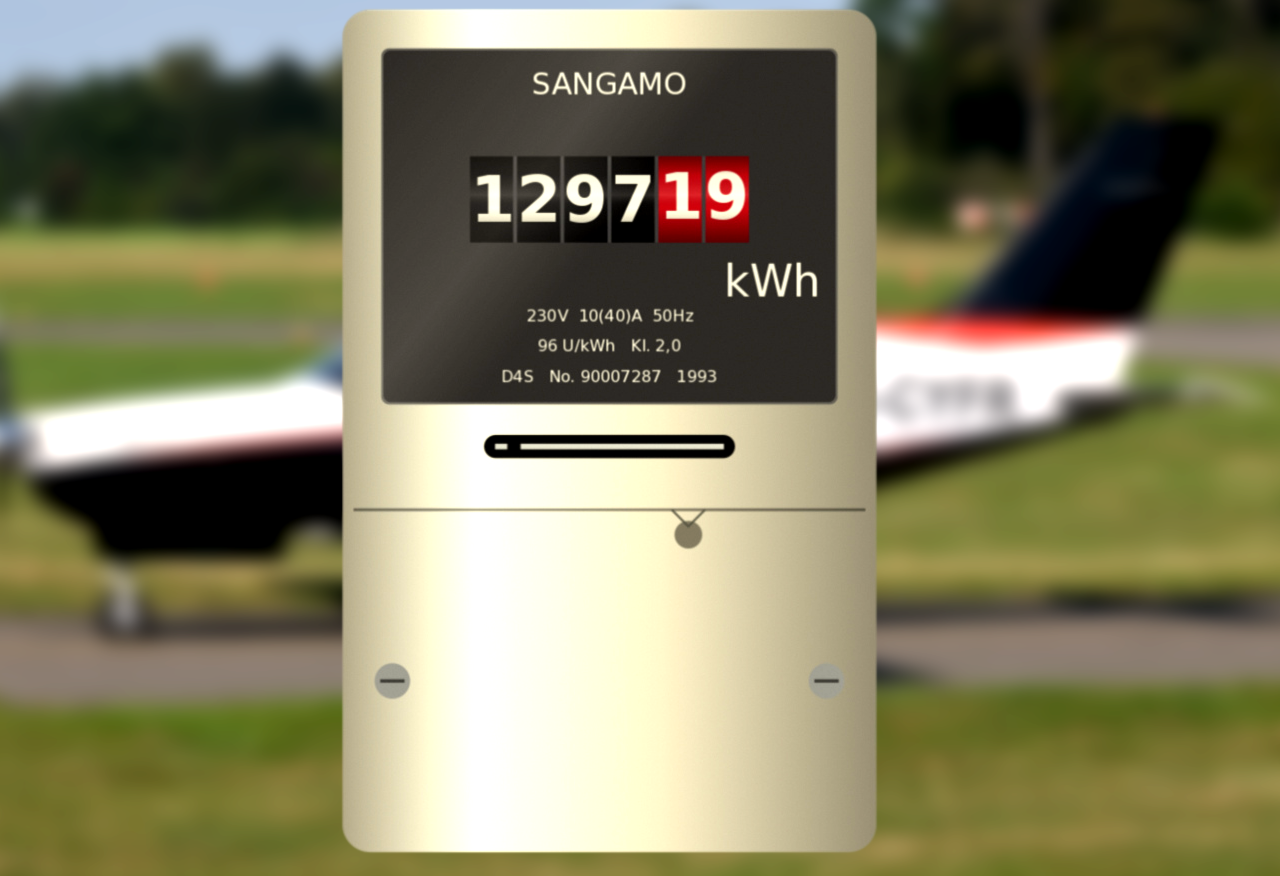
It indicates 1297.19 kWh
